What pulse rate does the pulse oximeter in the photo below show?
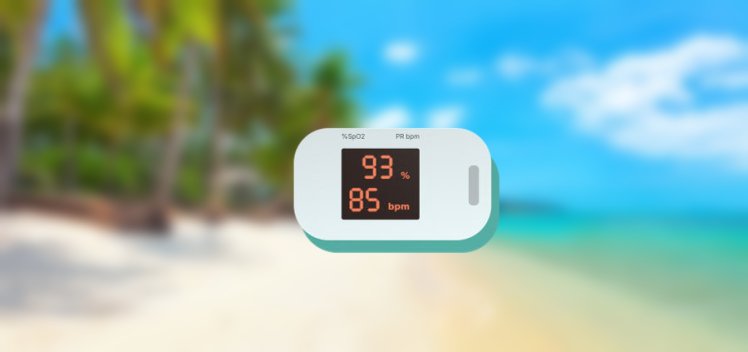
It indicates 85 bpm
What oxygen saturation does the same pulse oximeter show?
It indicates 93 %
